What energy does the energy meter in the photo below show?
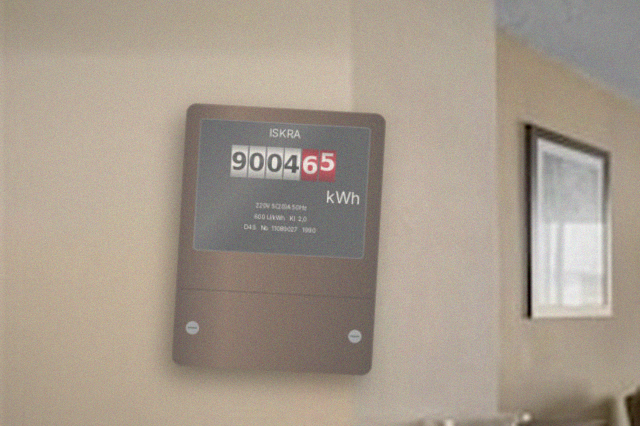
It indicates 9004.65 kWh
